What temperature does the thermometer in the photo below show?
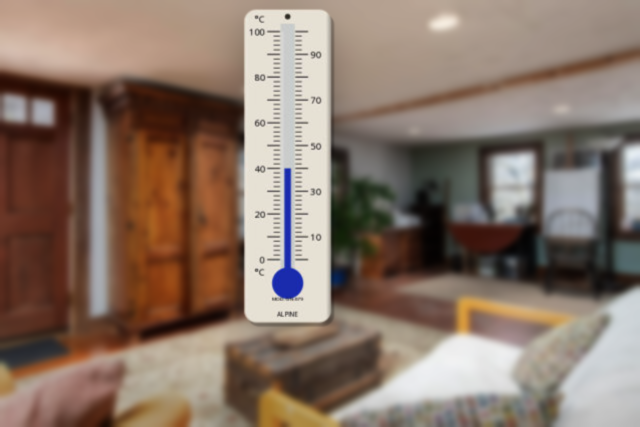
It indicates 40 °C
